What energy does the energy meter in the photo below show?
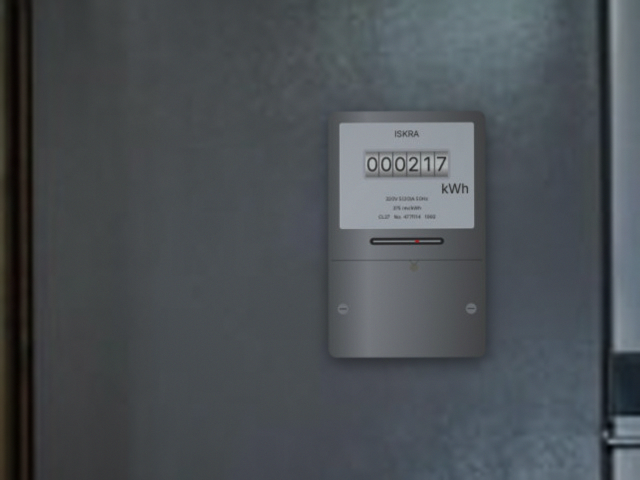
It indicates 217 kWh
